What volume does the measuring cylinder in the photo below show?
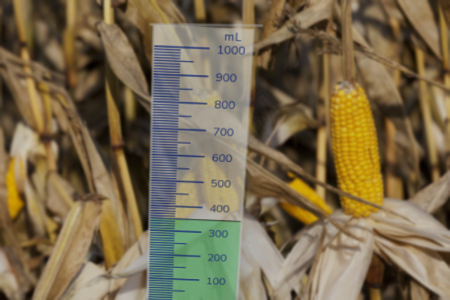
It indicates 350 mL
